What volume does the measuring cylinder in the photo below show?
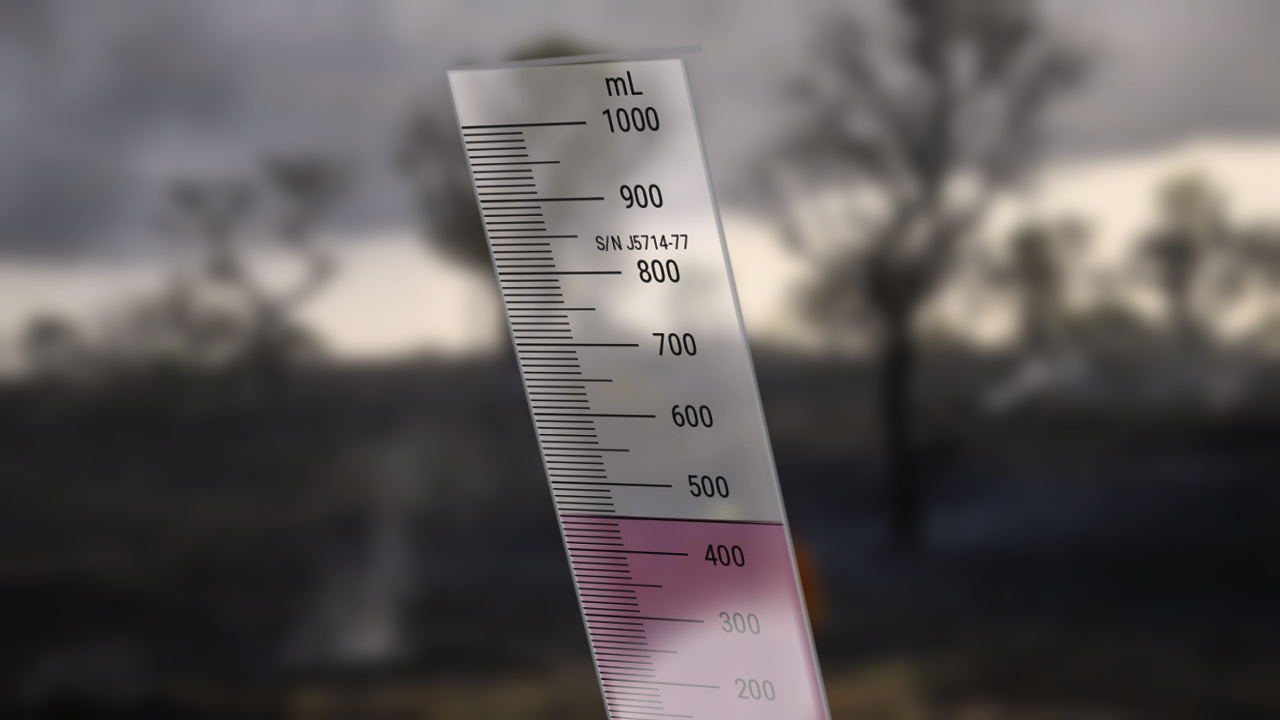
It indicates 450 mL
